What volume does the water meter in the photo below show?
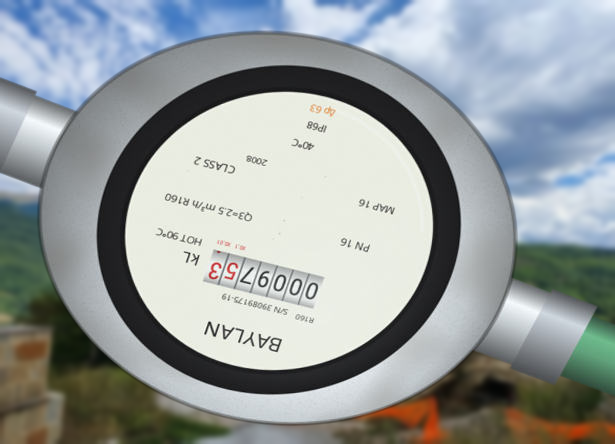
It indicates 97.53 kL
